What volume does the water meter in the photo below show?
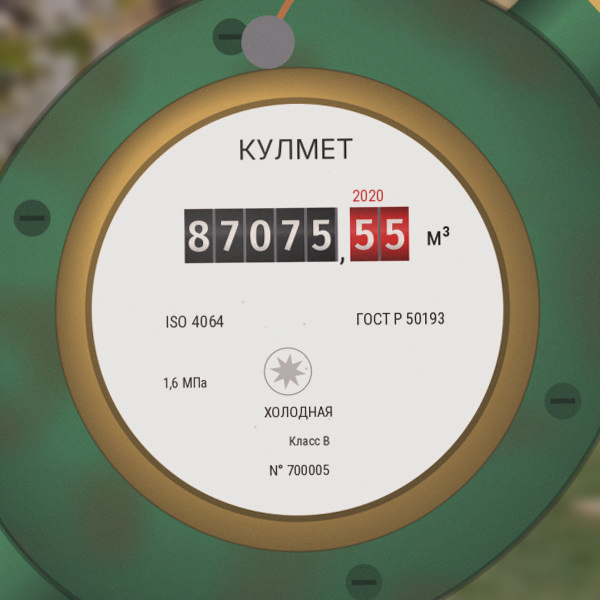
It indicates 87075.55 m³
